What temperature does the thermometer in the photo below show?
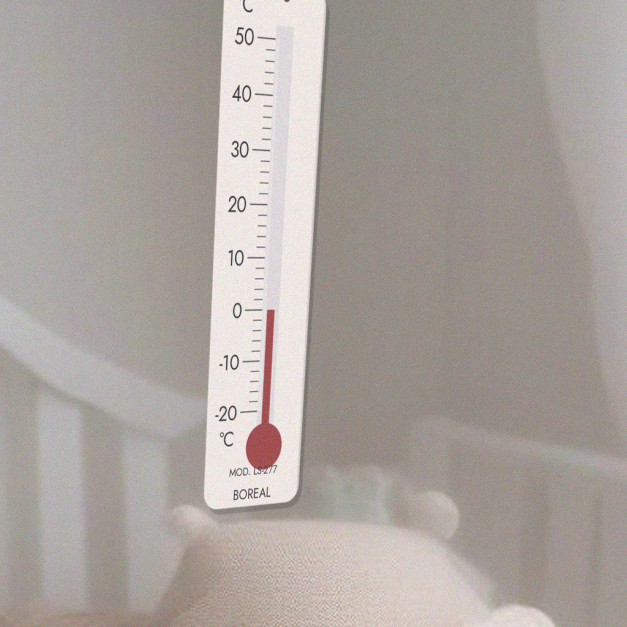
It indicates 0 °C
